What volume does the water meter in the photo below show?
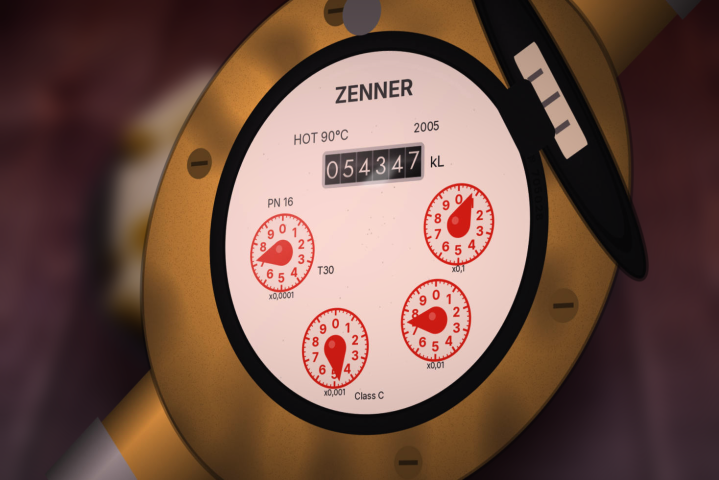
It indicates 54347.0747 kL
